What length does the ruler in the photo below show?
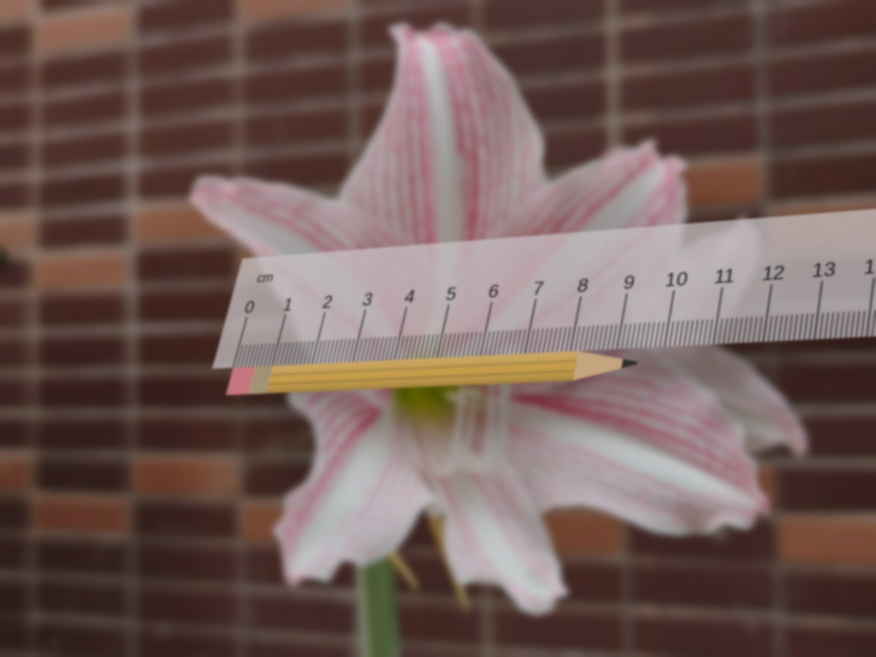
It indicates 9.5 cm
